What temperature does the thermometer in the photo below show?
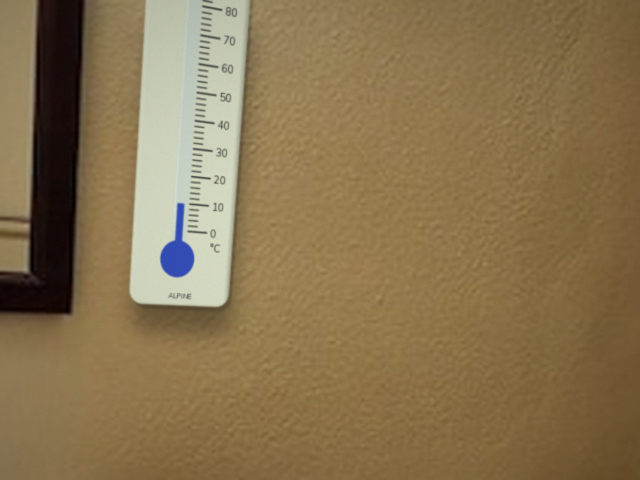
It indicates 10 °C
